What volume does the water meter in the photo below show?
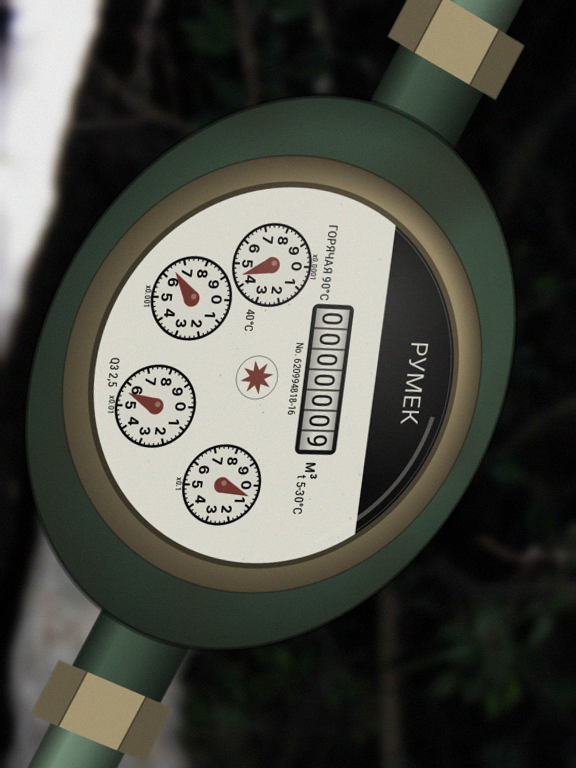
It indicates 9.0564 m³
